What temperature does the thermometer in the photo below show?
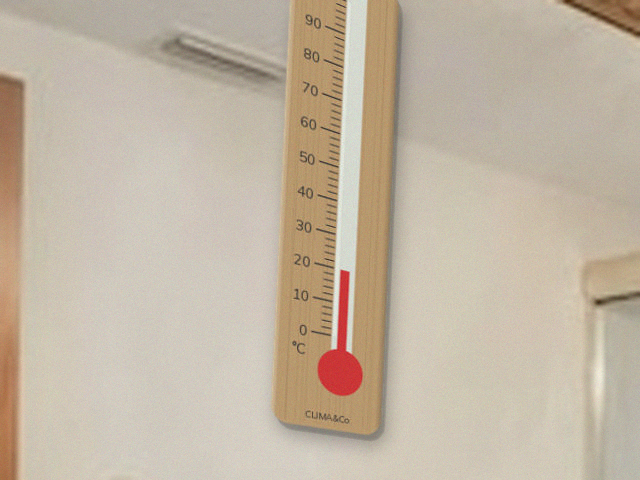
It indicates 20 °C
